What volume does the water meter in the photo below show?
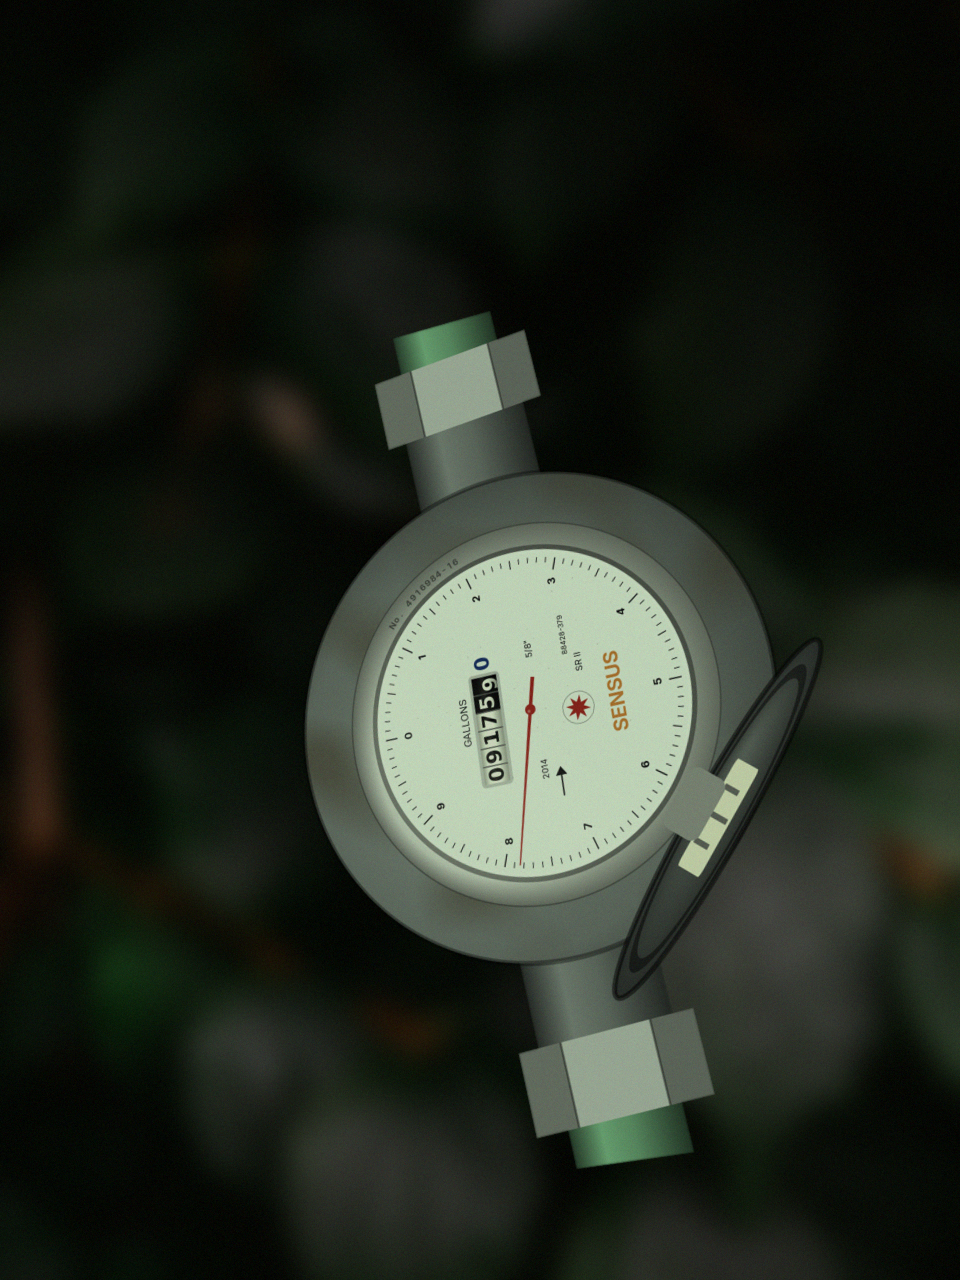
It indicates 917587.8 gal
